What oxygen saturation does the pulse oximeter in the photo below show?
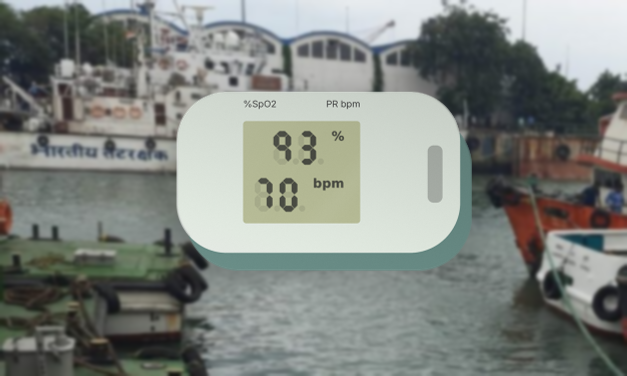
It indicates 93 %
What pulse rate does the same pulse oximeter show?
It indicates 70 bpm
